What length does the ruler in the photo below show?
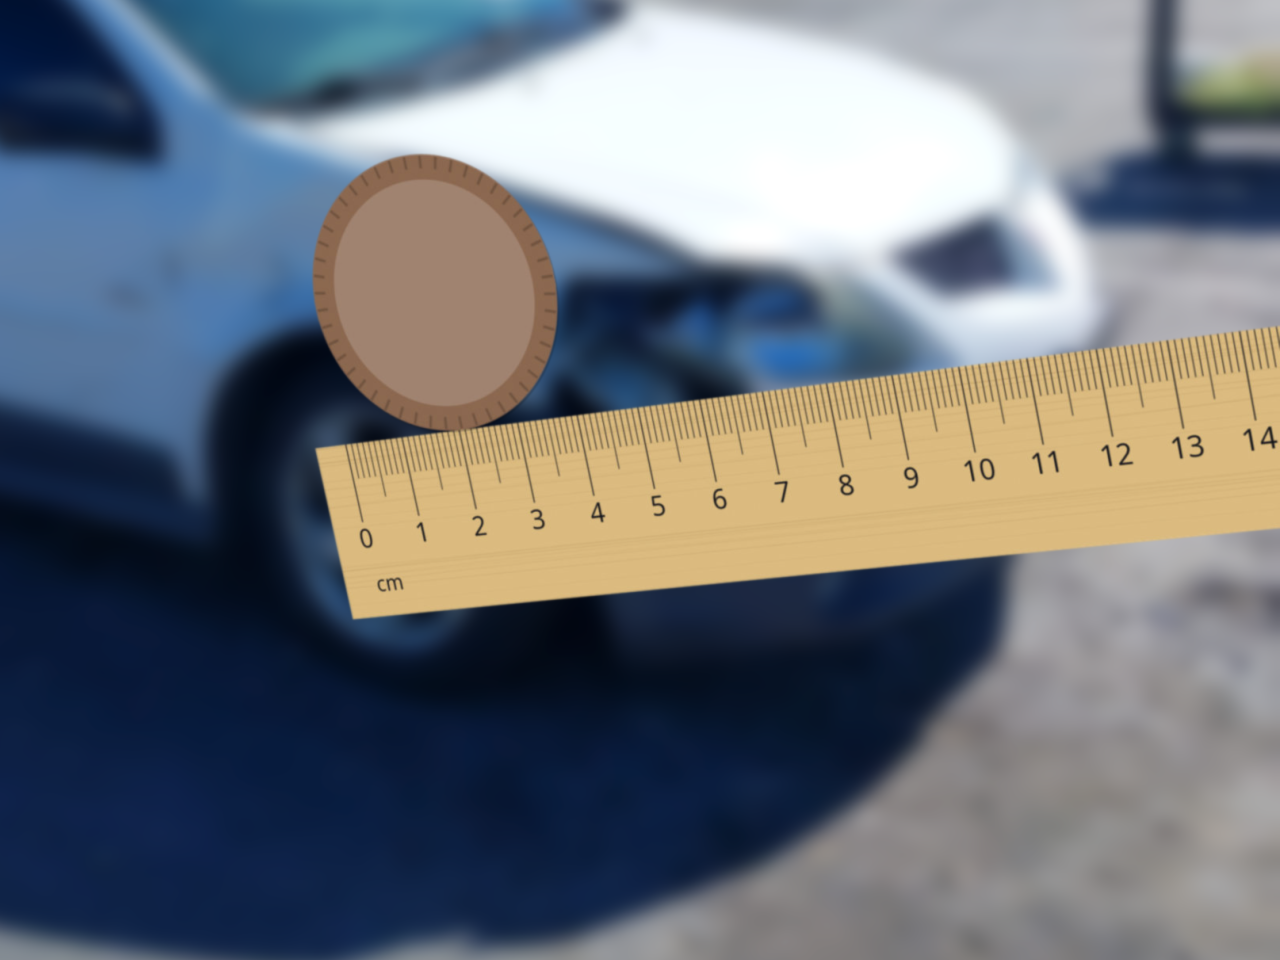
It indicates 4.1 cm
